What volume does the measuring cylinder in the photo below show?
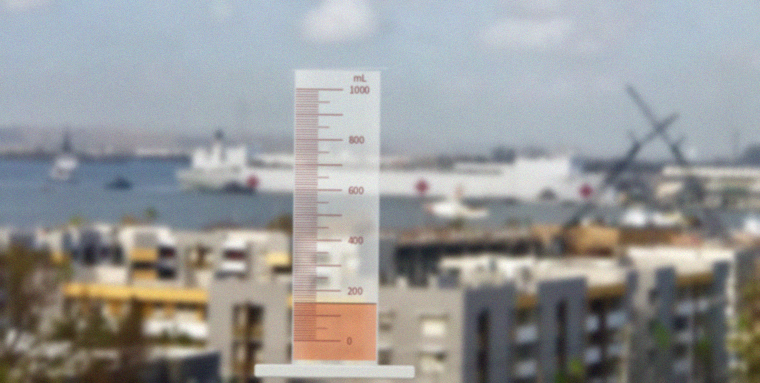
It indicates 150 mL
